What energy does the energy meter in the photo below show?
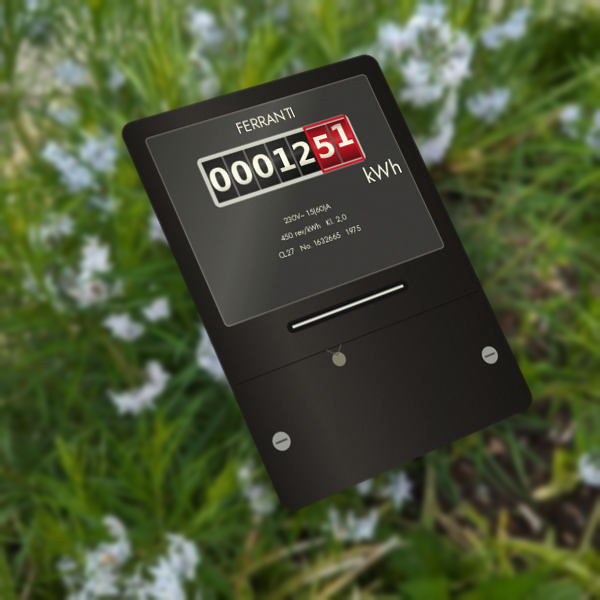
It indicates 12.51 kWh
